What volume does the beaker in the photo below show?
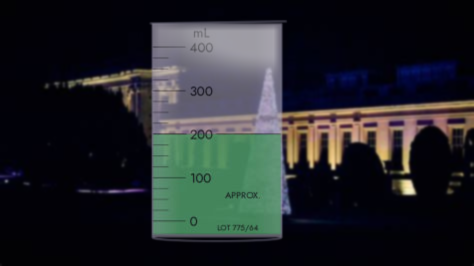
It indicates 200 mL
